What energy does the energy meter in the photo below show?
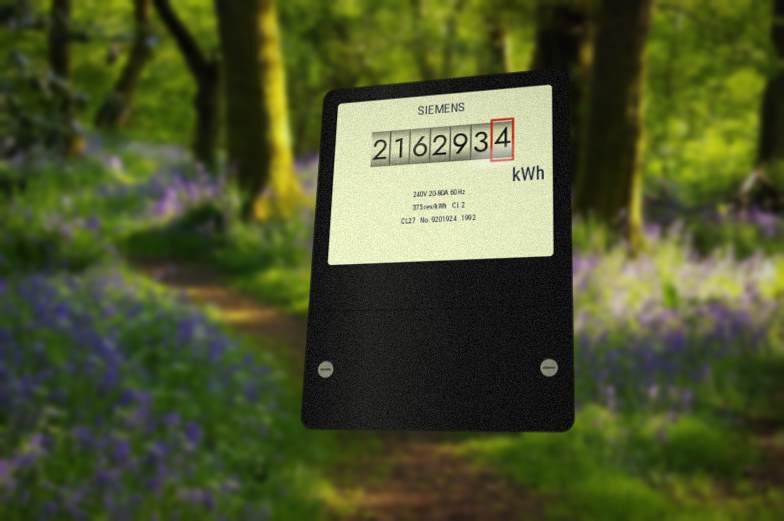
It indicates 216293.4 kWh
